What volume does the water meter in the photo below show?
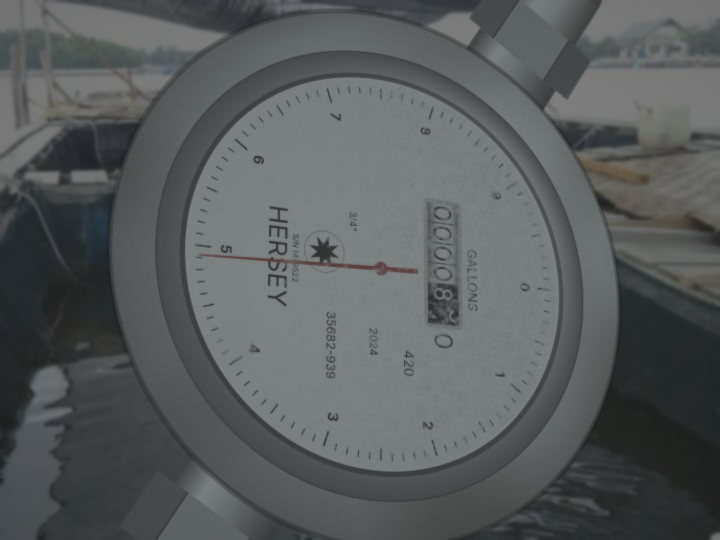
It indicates 834.9 gal
